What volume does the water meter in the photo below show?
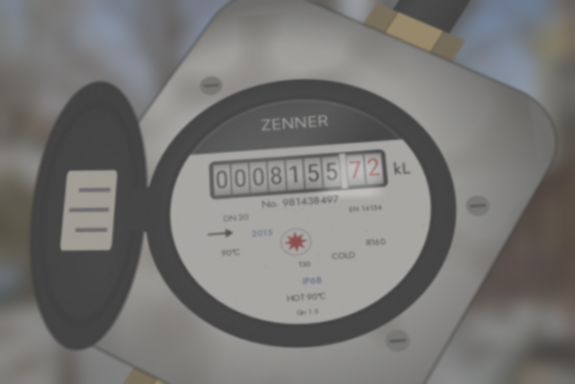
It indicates 8155.72 kL
